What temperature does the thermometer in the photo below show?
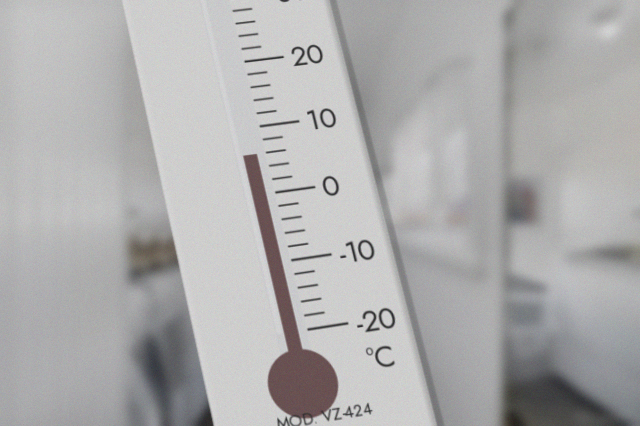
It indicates 6 °C
